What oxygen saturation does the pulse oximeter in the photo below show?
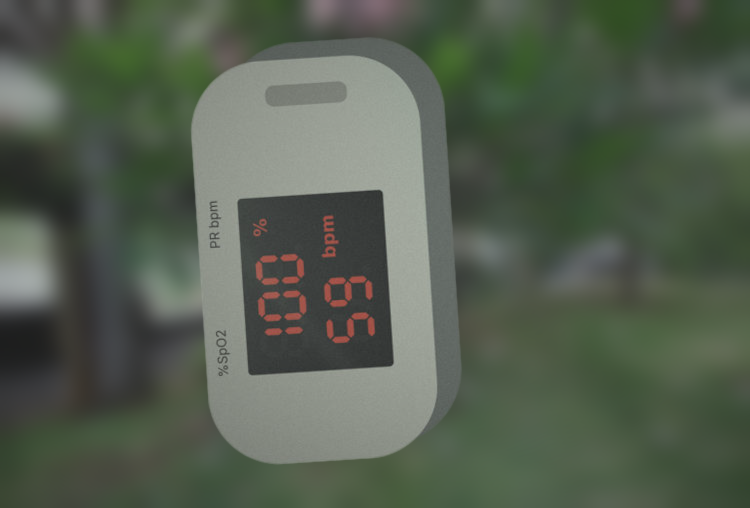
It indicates 100 %
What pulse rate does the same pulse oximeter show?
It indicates 59 bpm
